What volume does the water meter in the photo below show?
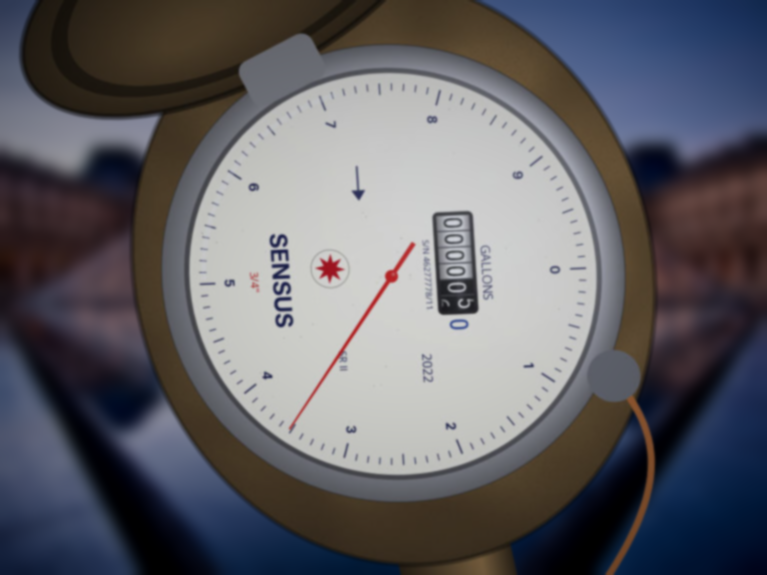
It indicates 53.5 gal
